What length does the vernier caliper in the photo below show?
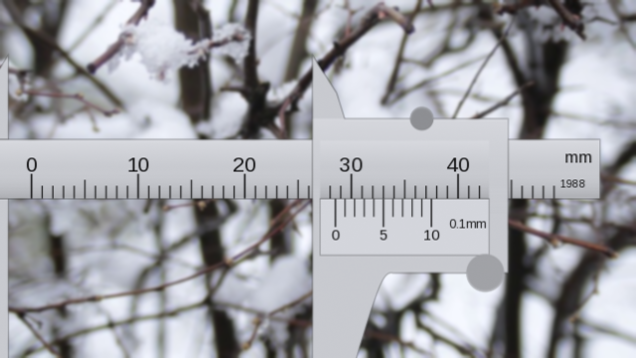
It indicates 28.5 mm
